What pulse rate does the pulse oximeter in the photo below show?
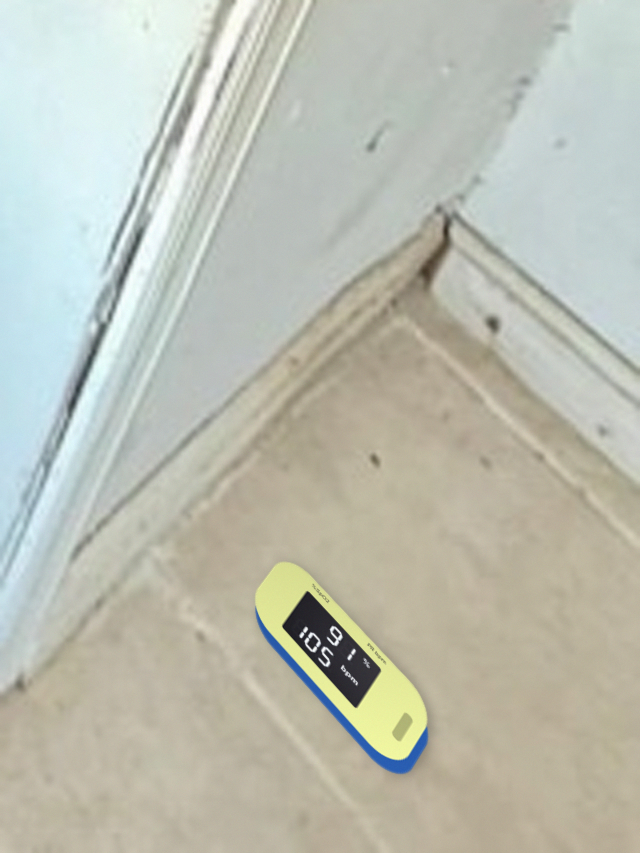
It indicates 105 bpm
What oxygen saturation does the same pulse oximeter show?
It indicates 91 %
